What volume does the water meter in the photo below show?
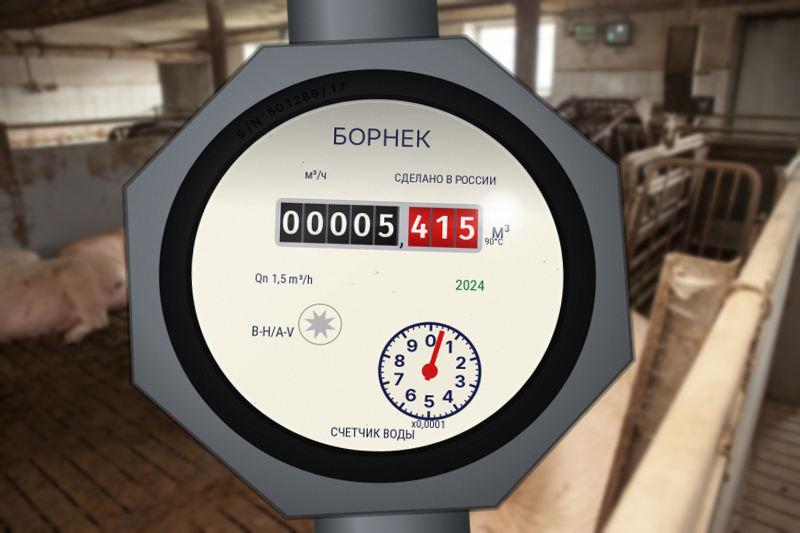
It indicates 5.4150 m³
